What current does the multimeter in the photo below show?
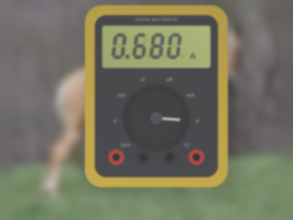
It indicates 0.680 A
